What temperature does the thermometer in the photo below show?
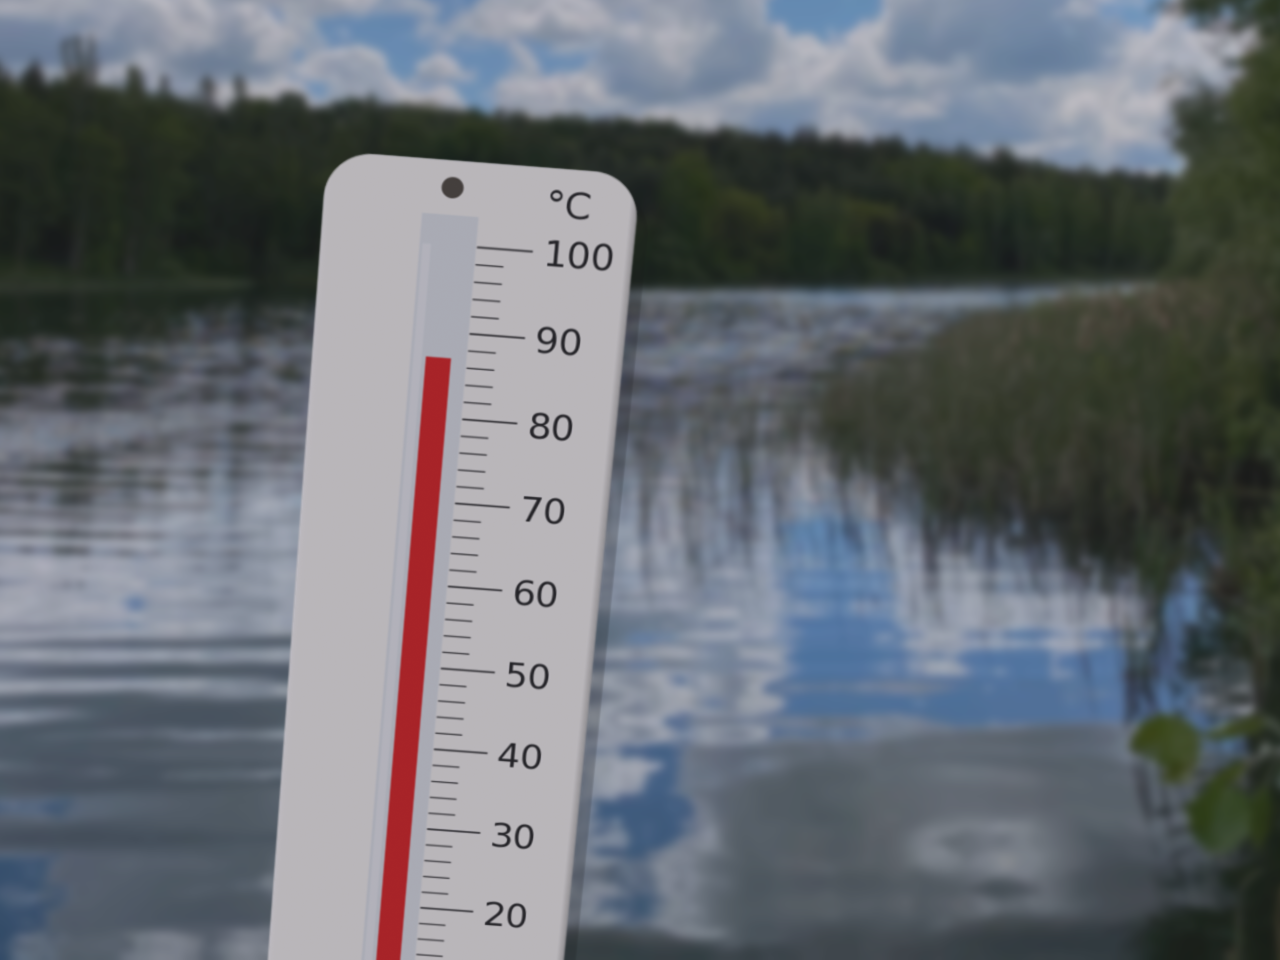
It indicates 87 °C
